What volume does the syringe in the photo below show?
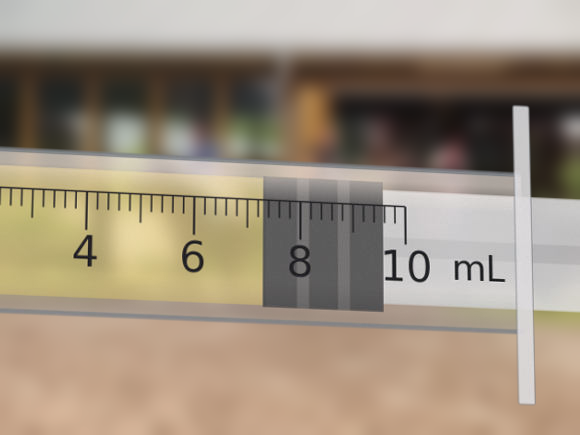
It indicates 7.3 mL
